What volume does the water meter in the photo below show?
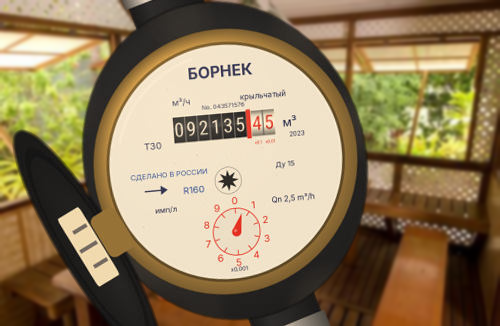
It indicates 92135.450 m³
